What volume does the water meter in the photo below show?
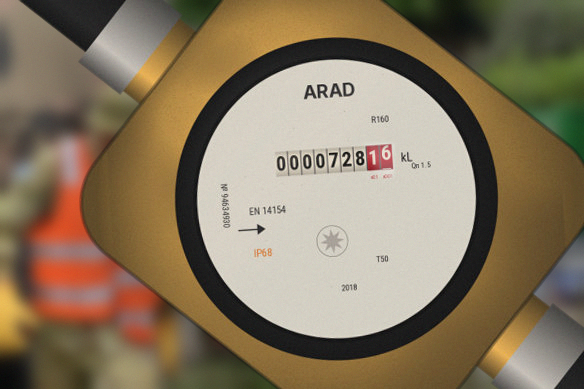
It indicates 728.16 kL
